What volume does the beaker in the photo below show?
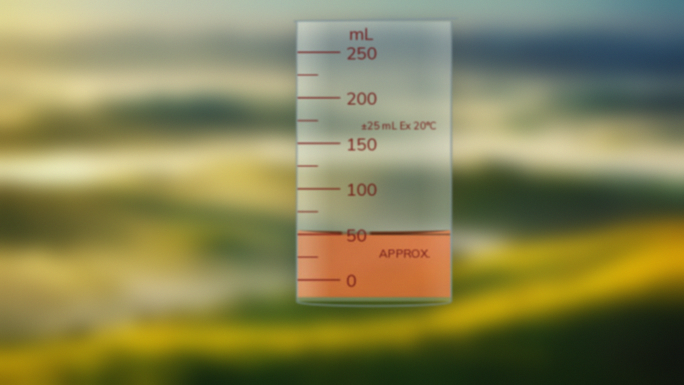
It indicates 50 mL
